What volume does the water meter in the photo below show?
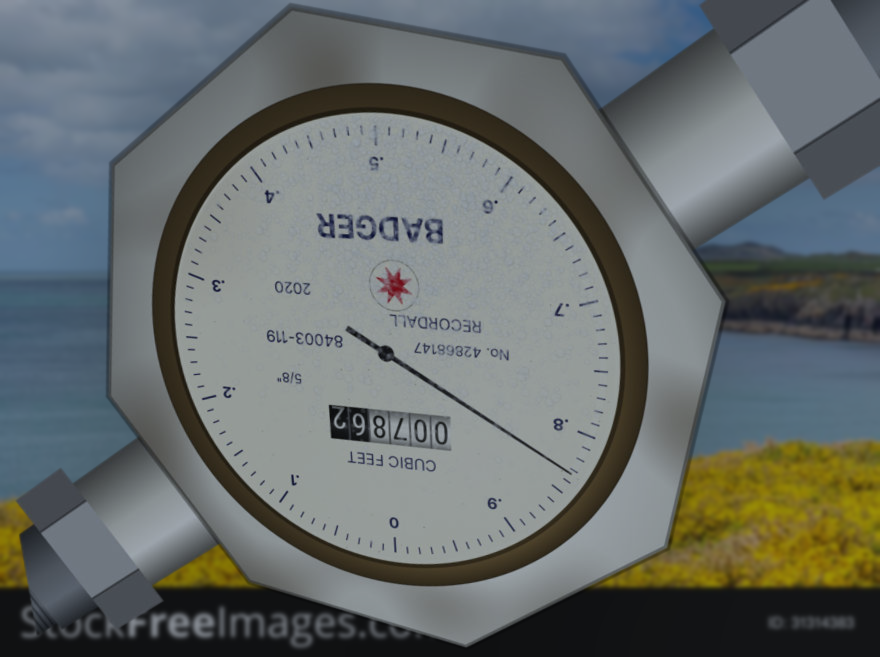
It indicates 7861.83 ft³
